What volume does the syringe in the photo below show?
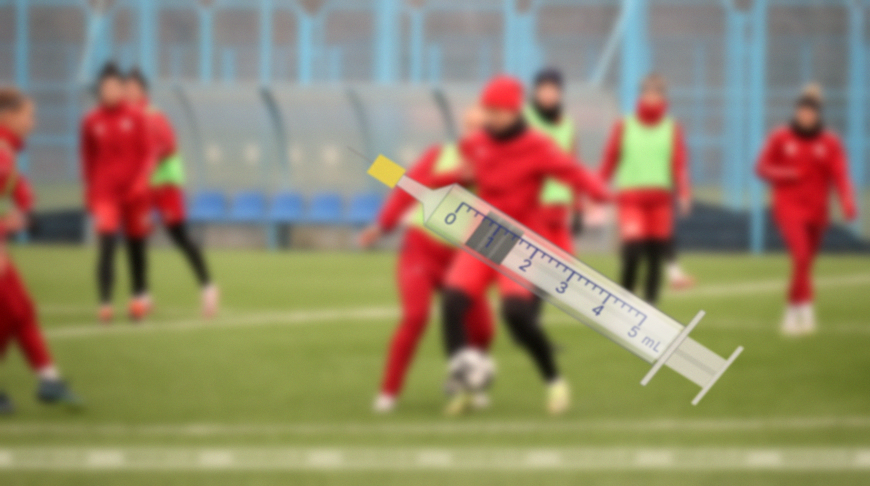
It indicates 0.6 mL
